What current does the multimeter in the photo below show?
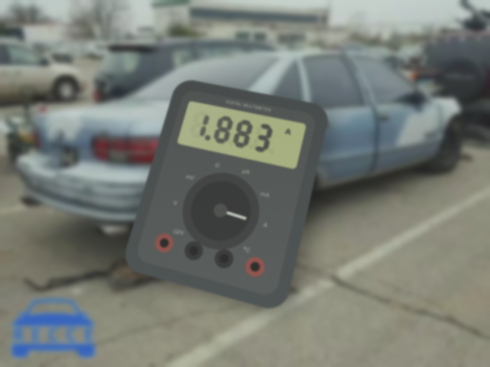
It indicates 1.883 A
